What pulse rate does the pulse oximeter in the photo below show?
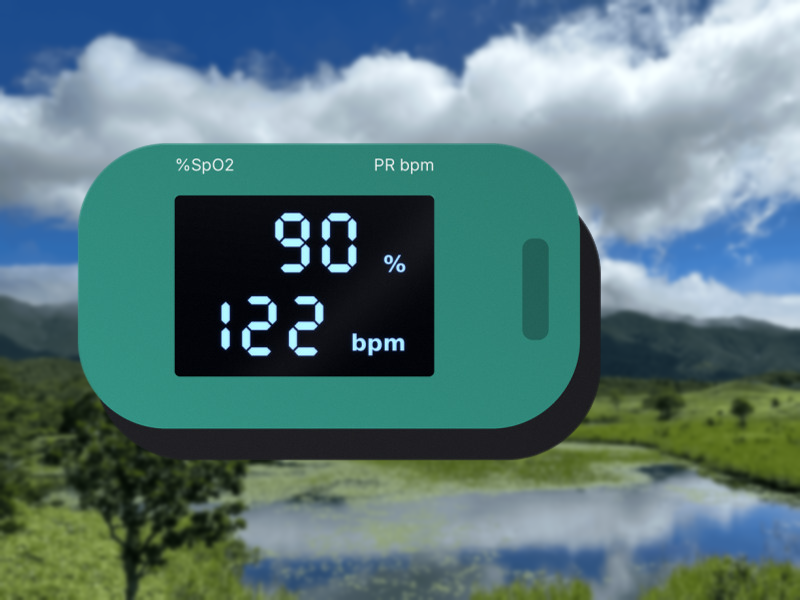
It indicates 122 bpm
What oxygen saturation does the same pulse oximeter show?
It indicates 90 %
